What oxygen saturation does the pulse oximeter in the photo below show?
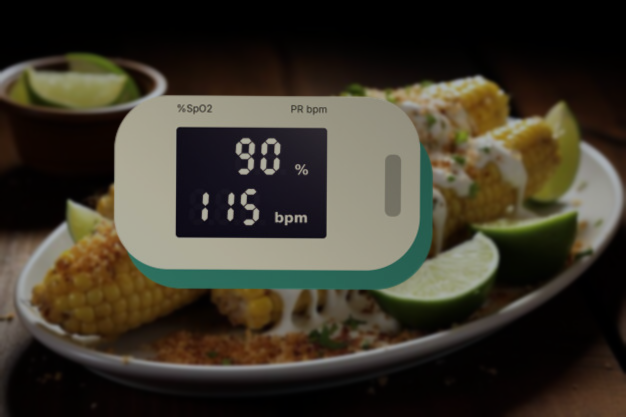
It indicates 90 %
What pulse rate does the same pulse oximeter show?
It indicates 115 bpm
